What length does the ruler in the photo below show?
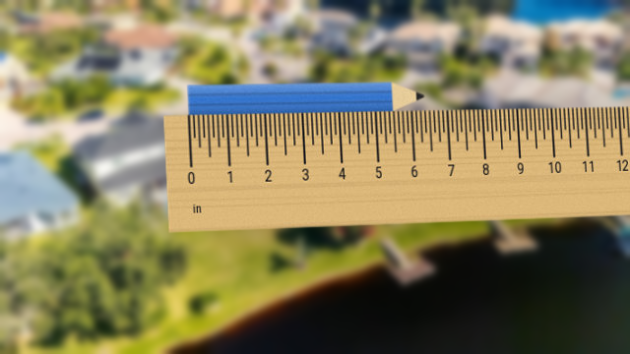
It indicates 6.375 in
